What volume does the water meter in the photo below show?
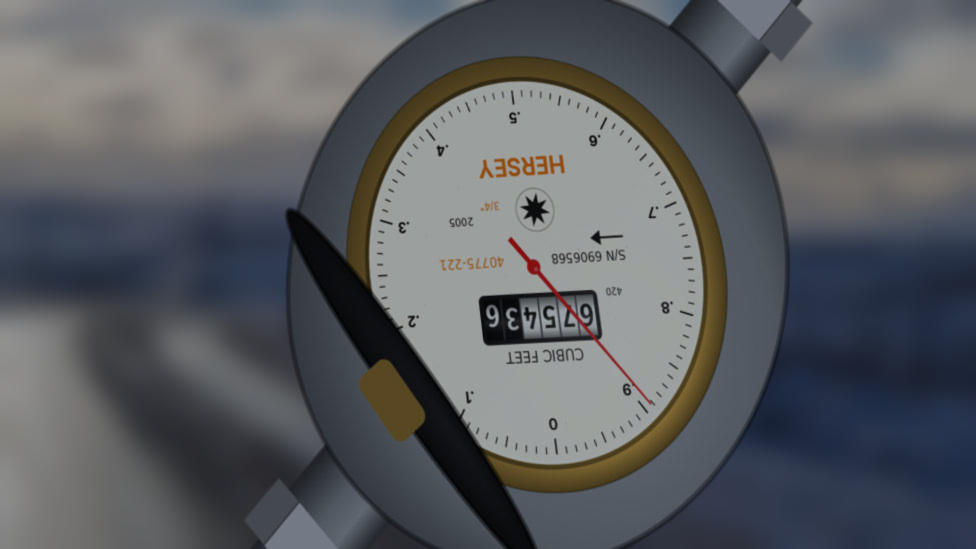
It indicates 675435.89 ft³
